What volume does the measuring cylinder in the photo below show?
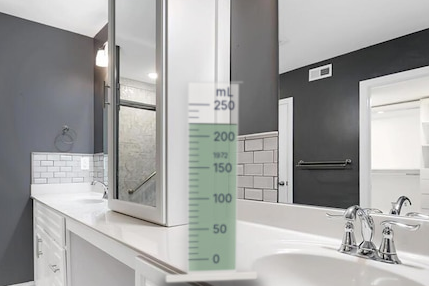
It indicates 220 mL
